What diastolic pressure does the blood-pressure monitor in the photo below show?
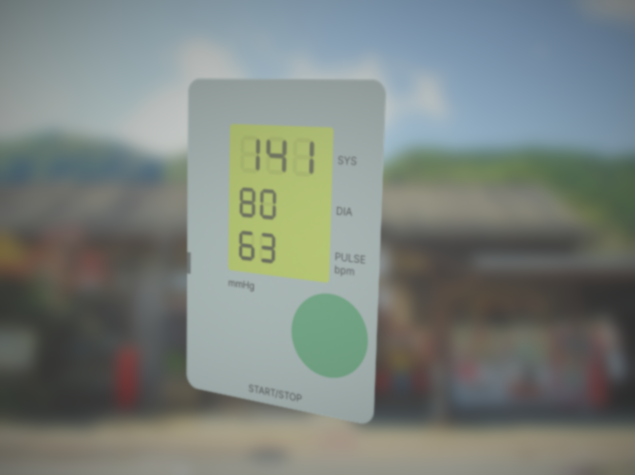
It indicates 80 mmHg
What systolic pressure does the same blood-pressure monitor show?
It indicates 141 mmHg
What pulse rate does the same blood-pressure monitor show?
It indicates 63 bpm
